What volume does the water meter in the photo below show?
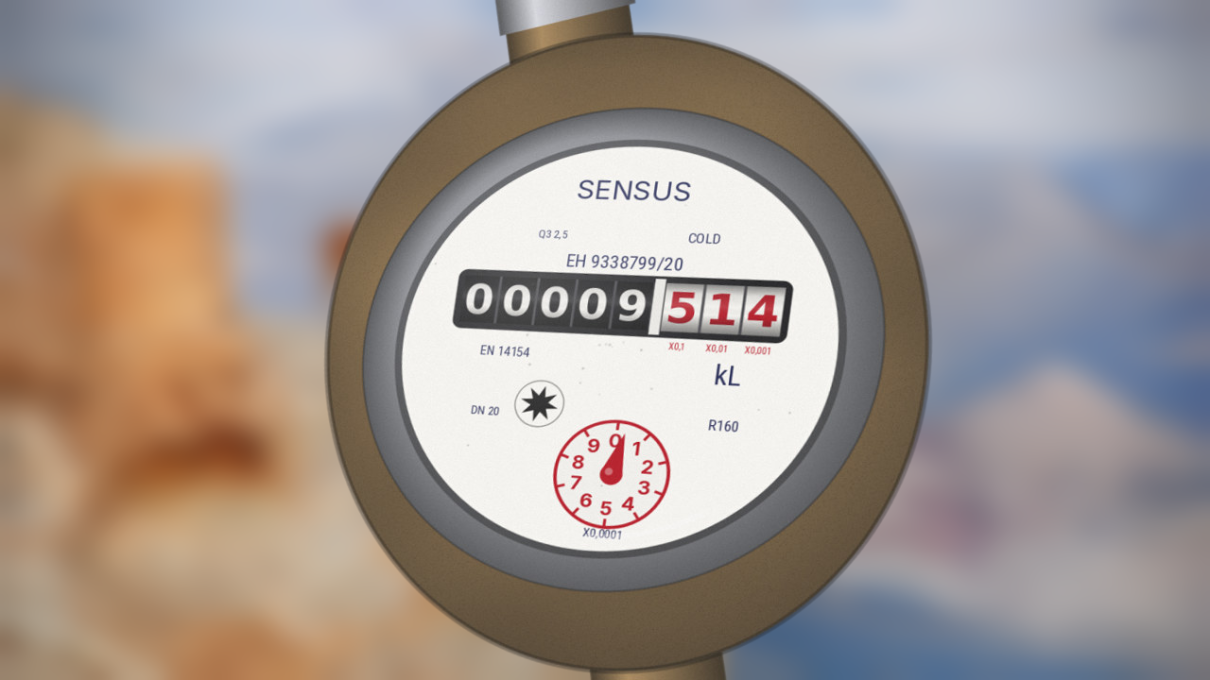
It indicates 9.5140 kL
